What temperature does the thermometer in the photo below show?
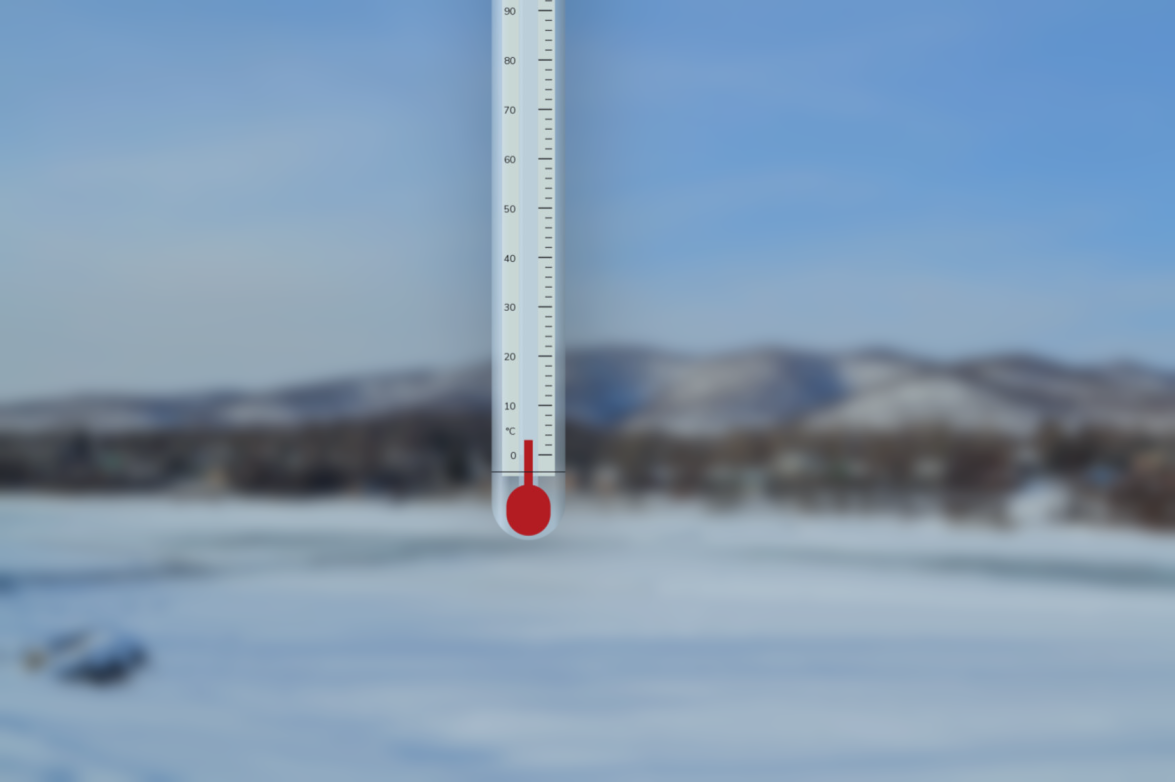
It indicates 3 °C
